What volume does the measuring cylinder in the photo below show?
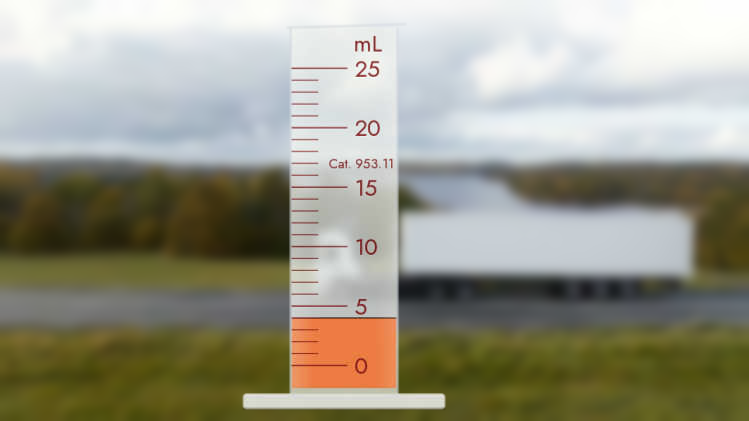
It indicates 4 mL
